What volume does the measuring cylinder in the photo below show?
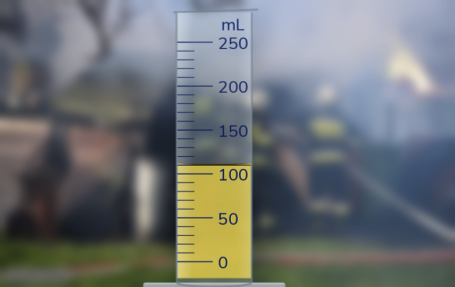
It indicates 110 mL
